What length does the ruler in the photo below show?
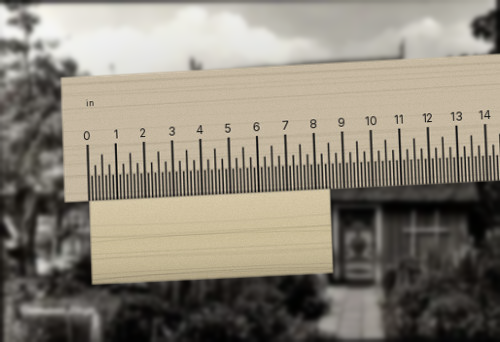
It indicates 8.5 in
